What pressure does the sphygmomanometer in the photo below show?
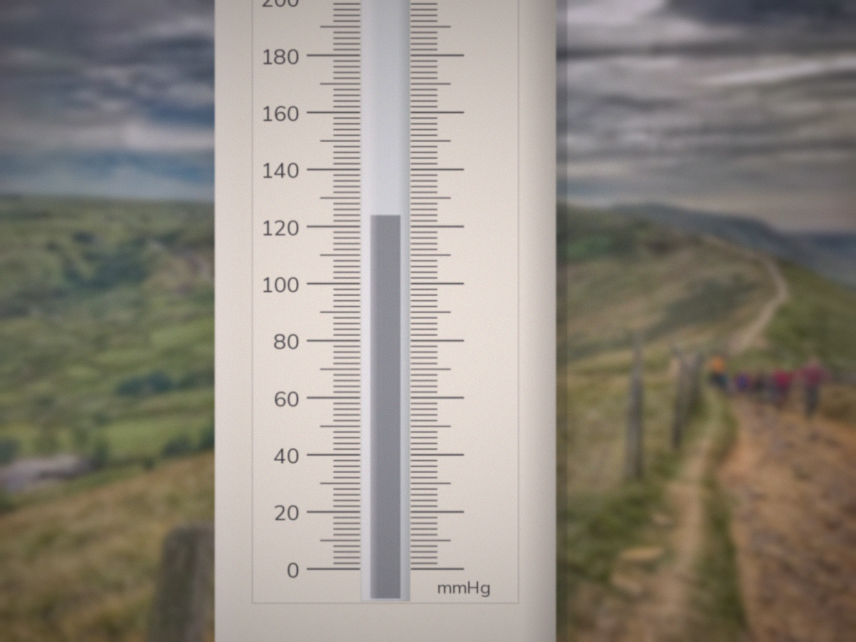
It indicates 124 mmHg
